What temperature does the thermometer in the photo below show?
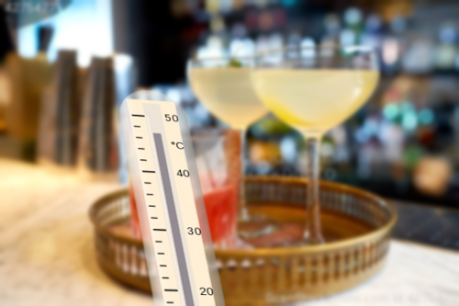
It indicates 47 °C
